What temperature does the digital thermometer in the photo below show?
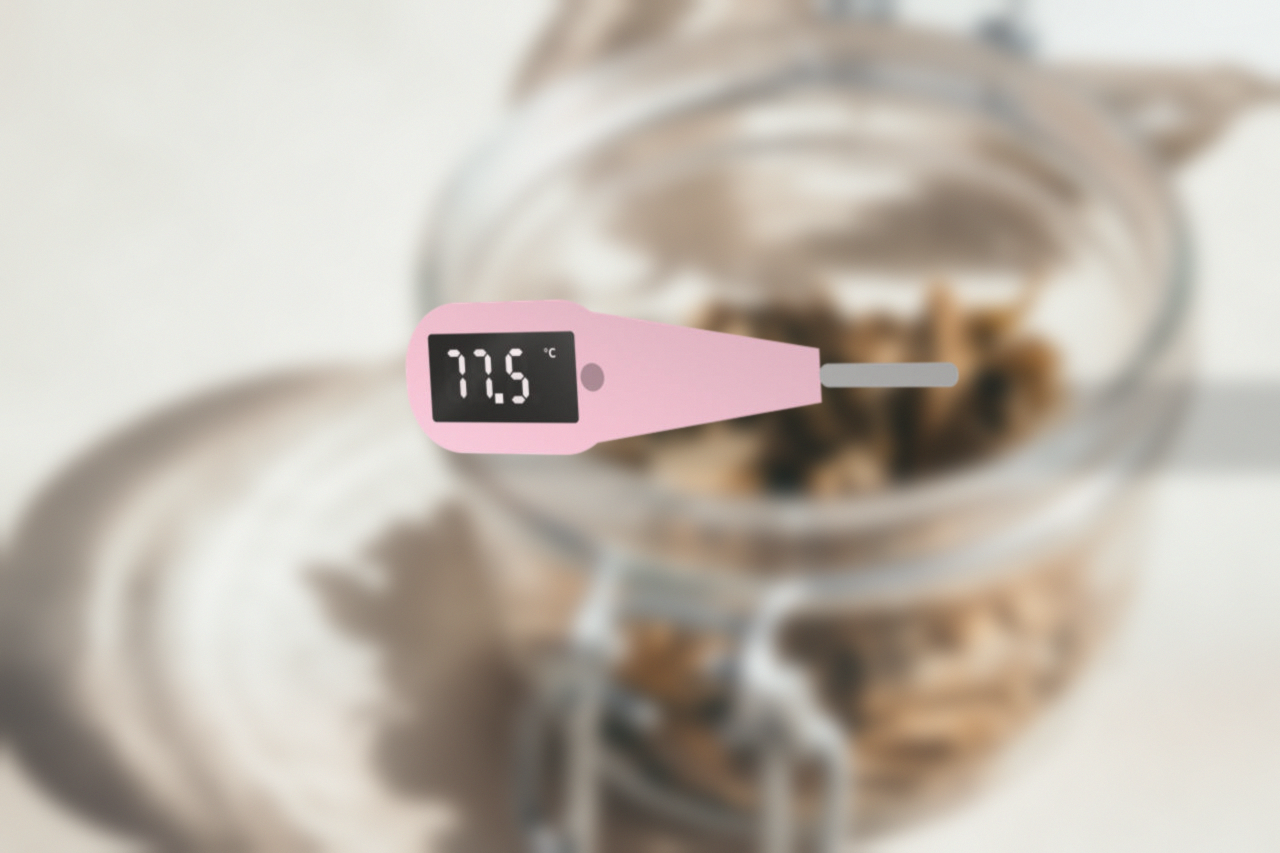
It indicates 77.5 °C
